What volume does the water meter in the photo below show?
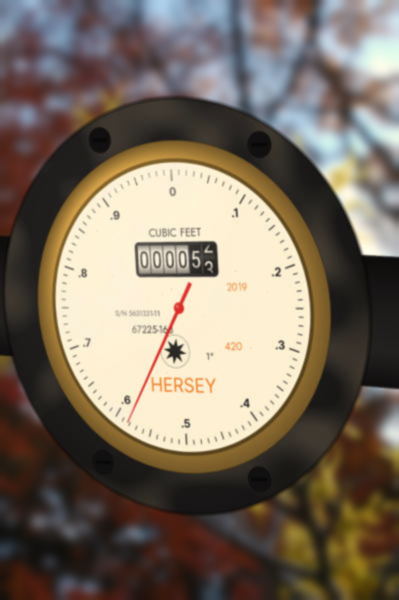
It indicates 52.58 ft³
